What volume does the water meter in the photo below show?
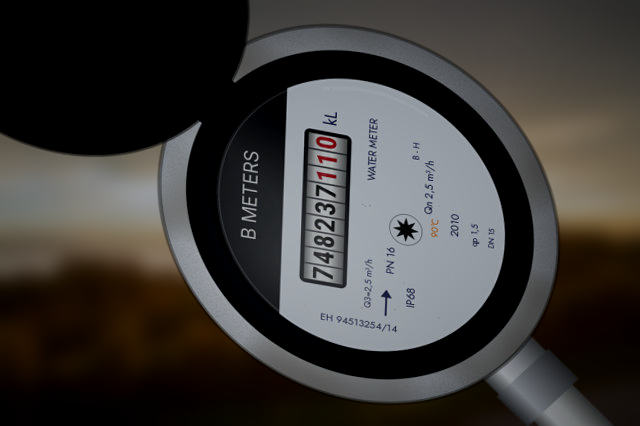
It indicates 748237.110 kL
